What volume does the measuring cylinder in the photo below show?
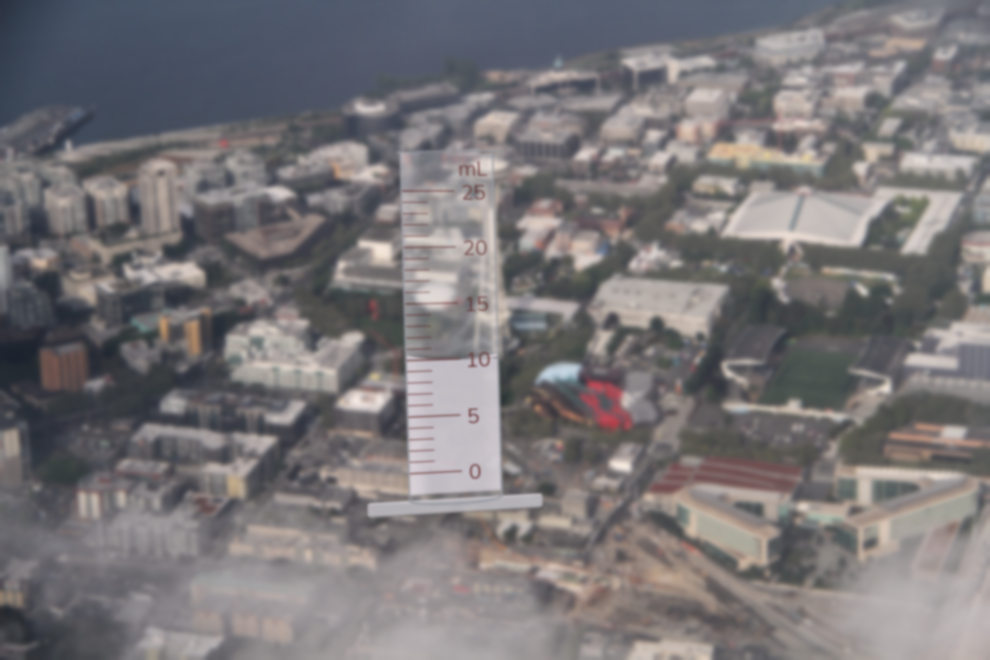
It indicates 10 mL
